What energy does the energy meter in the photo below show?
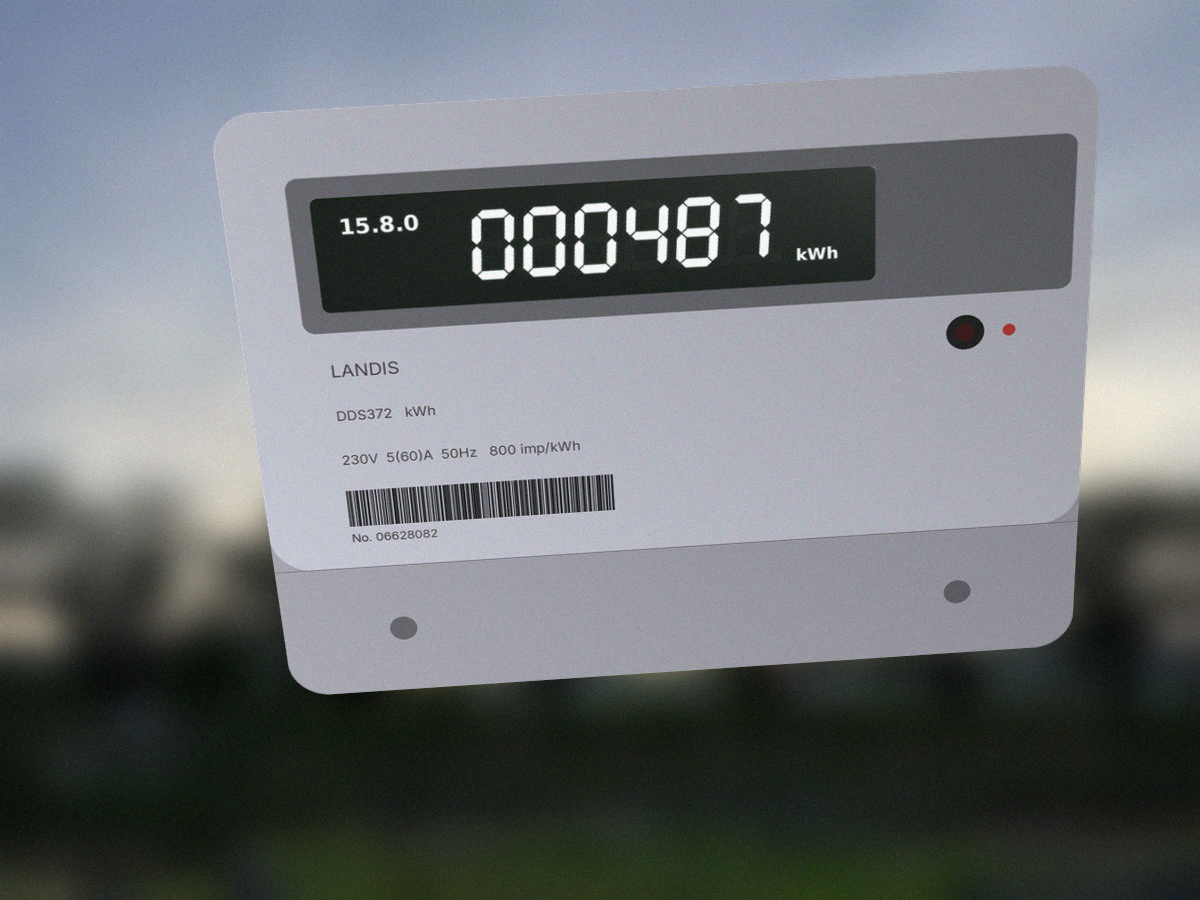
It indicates 487 kWh
